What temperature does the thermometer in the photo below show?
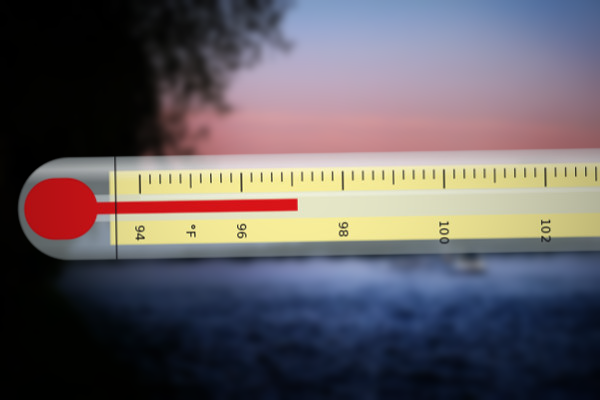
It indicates 97.1 °F
